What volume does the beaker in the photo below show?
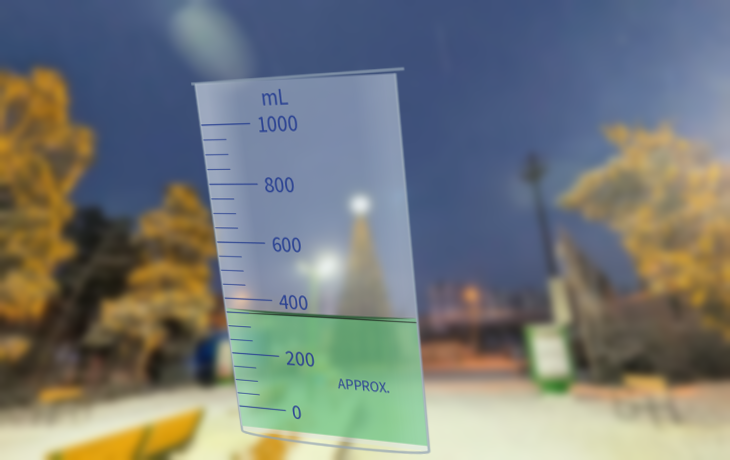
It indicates 350 mL
